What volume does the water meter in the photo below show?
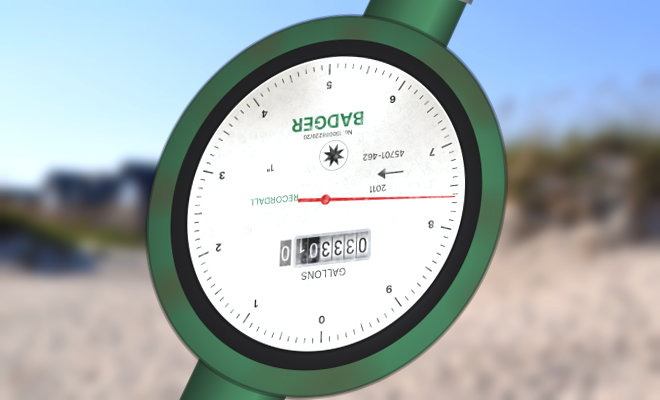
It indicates 333007.6 gal
